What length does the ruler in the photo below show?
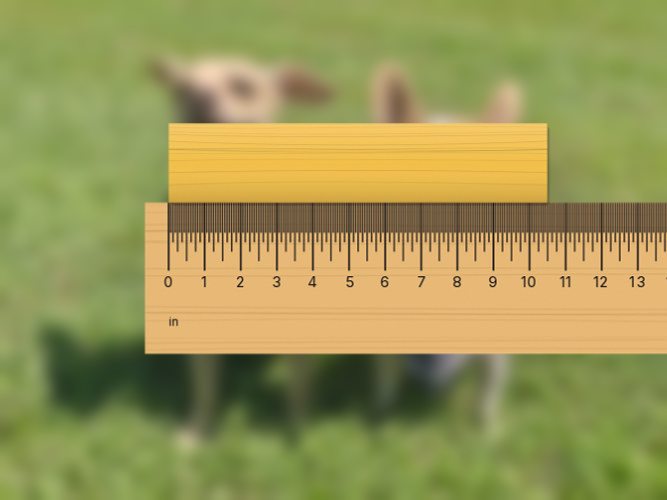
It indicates 10.5 in
